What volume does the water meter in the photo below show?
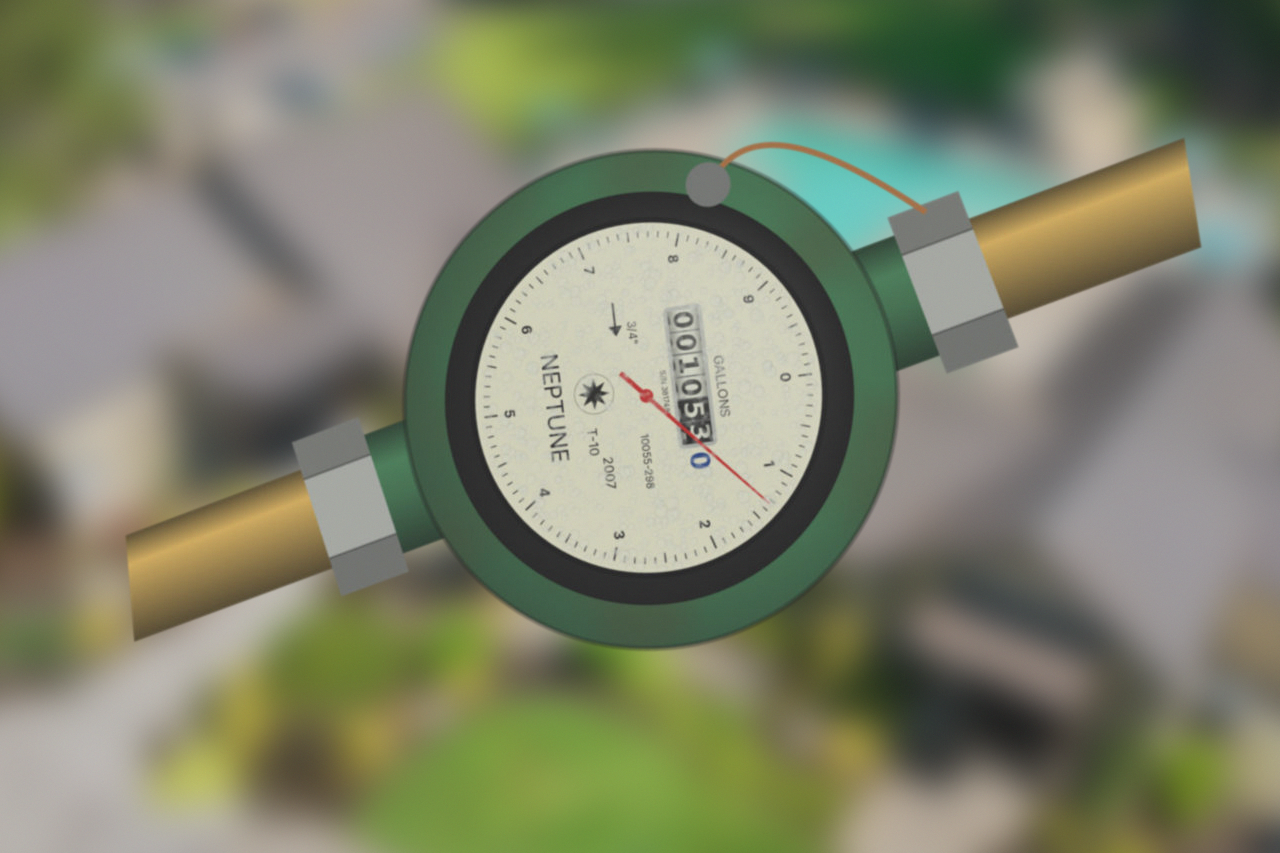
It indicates 10531.3 gal
